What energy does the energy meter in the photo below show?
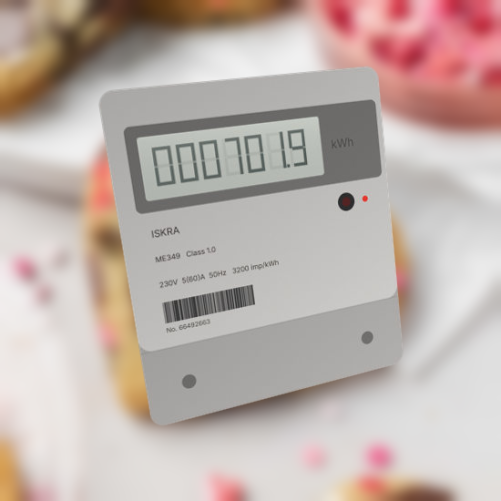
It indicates 701.9 kWh
